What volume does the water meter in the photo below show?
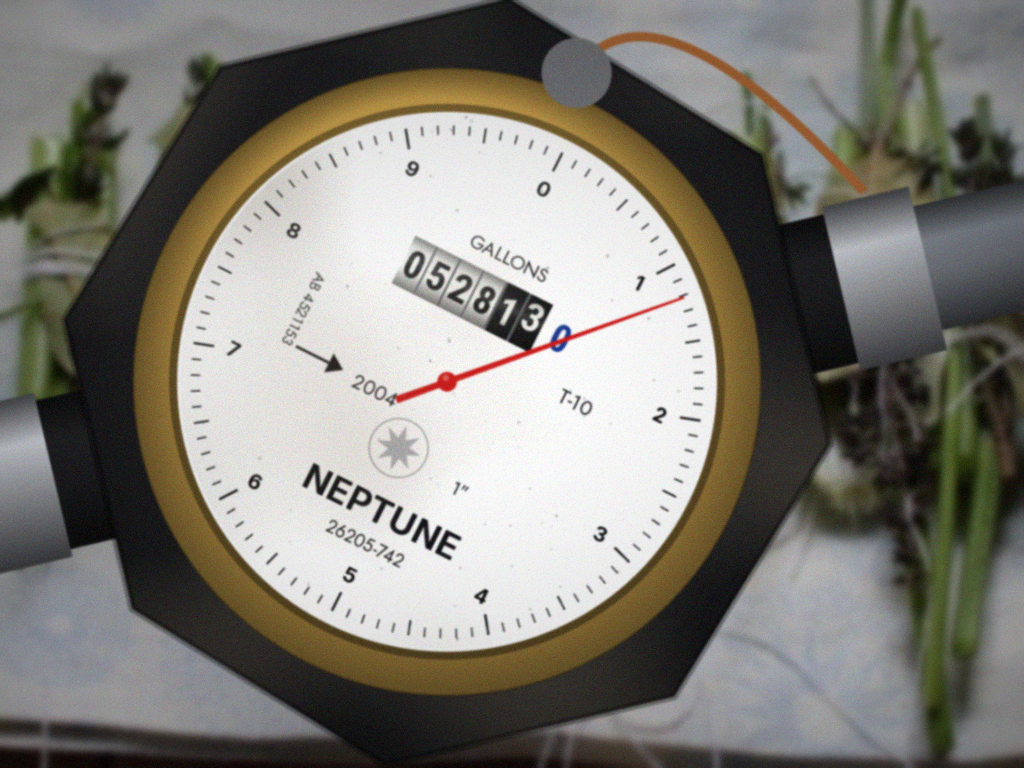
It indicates 528131.2 gal
